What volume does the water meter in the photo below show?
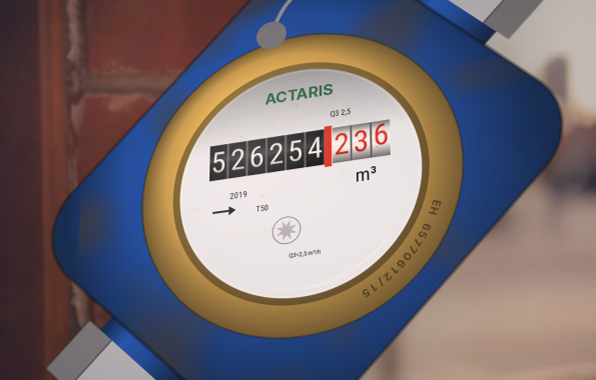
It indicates 526254.236 m³
